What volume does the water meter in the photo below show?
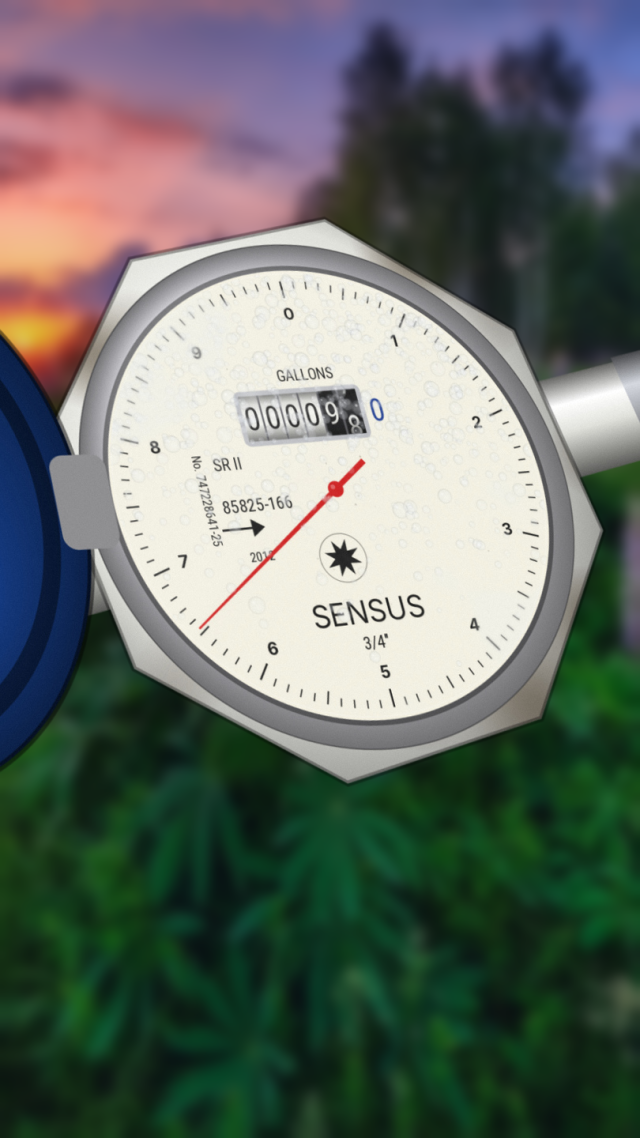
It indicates 976.5 gal
